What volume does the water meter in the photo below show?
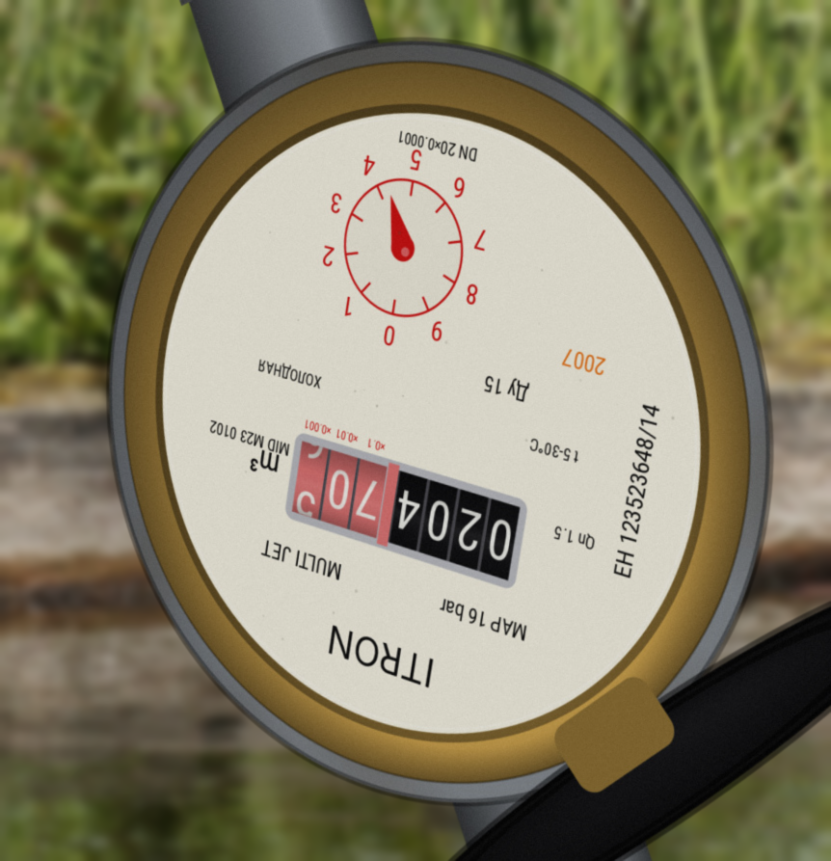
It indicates 204.7054 m³
